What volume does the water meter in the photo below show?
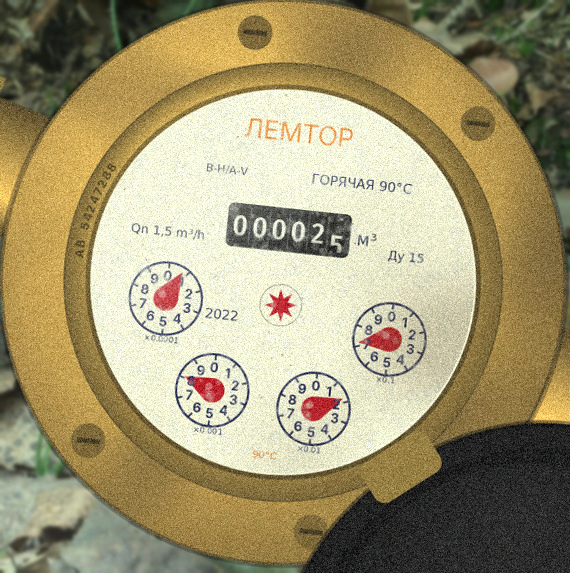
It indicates 24.7180 m³
